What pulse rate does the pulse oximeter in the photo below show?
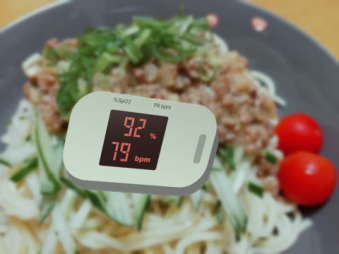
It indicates 79 bpm
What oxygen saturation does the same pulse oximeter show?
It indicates 92 %
